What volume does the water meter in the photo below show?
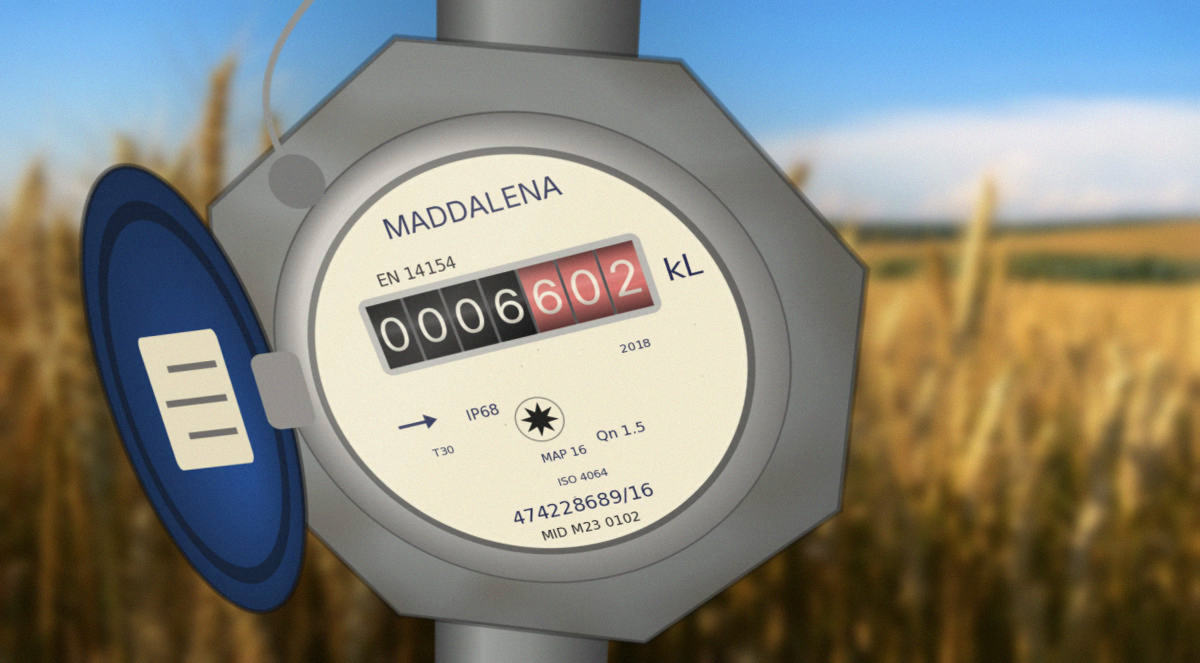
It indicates 6.602 kL
